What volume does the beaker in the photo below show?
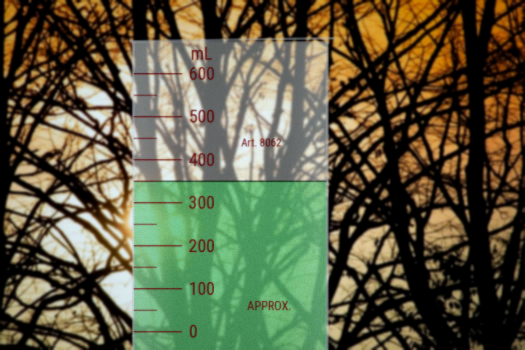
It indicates 350 mL
